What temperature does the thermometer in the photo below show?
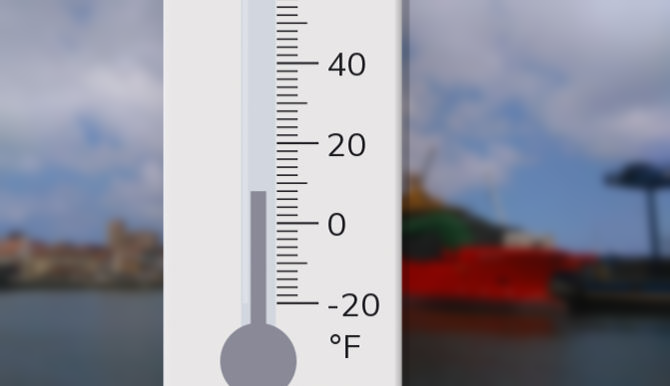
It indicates 8 °F
